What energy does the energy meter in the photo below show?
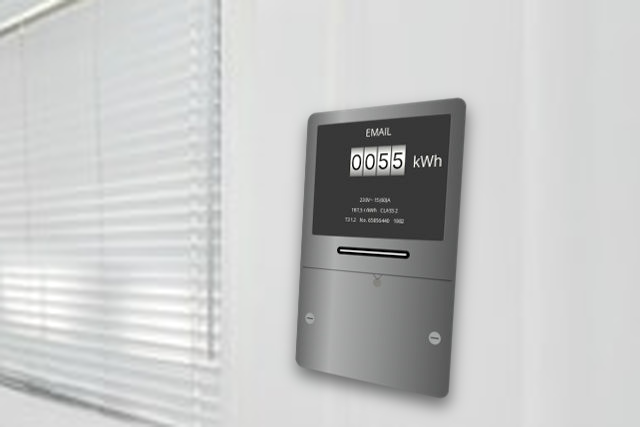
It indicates 55 kWh
